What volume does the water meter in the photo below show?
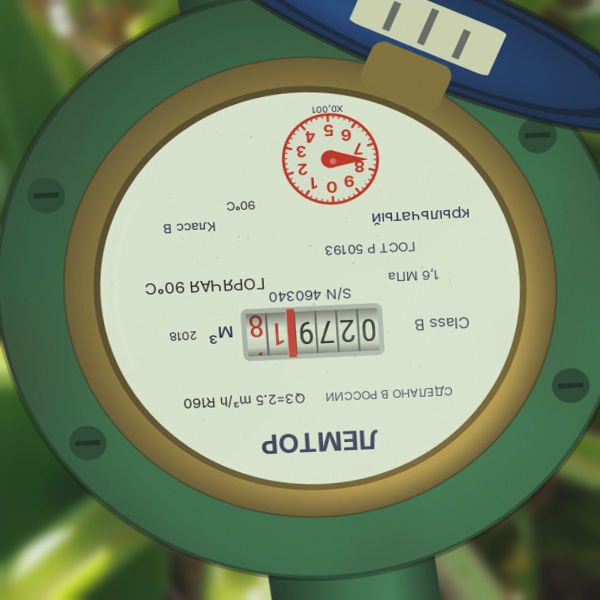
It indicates 279.177 m³
